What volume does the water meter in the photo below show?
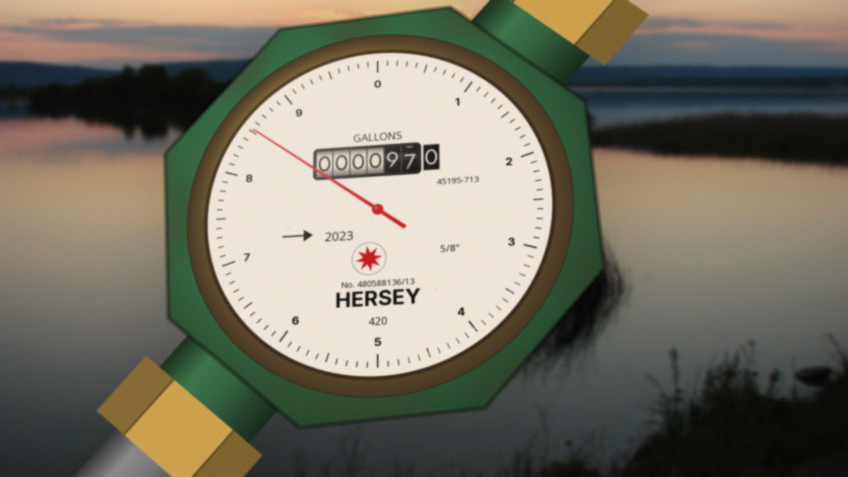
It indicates 968.5 gal
